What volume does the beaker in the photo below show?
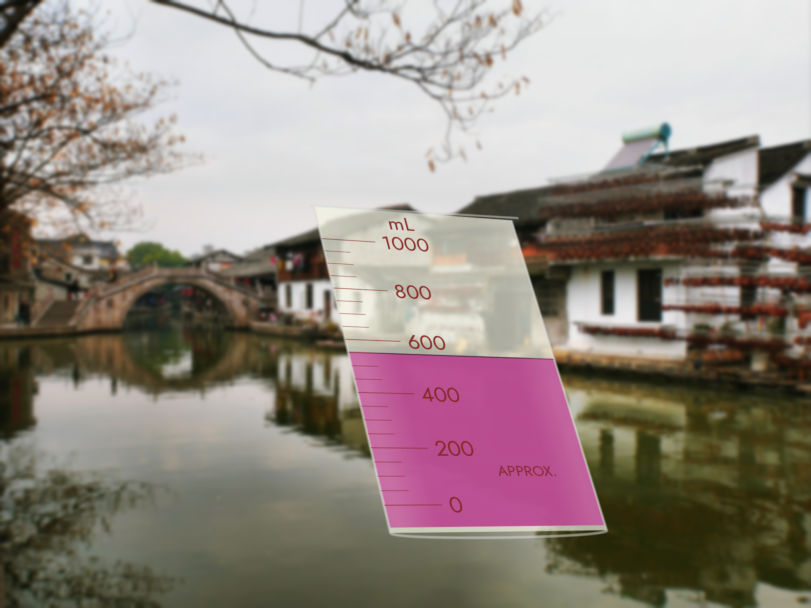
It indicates 550 mL
